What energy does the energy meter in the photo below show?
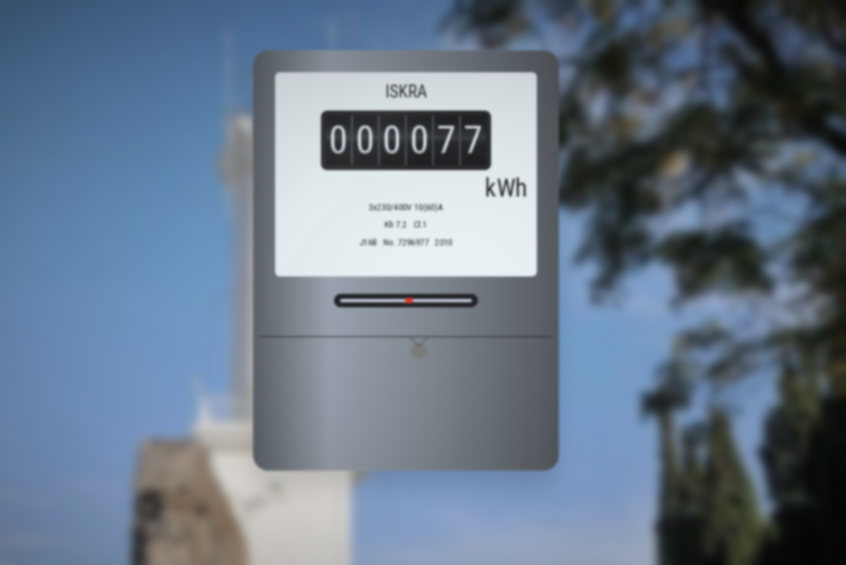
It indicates 77 kWh
